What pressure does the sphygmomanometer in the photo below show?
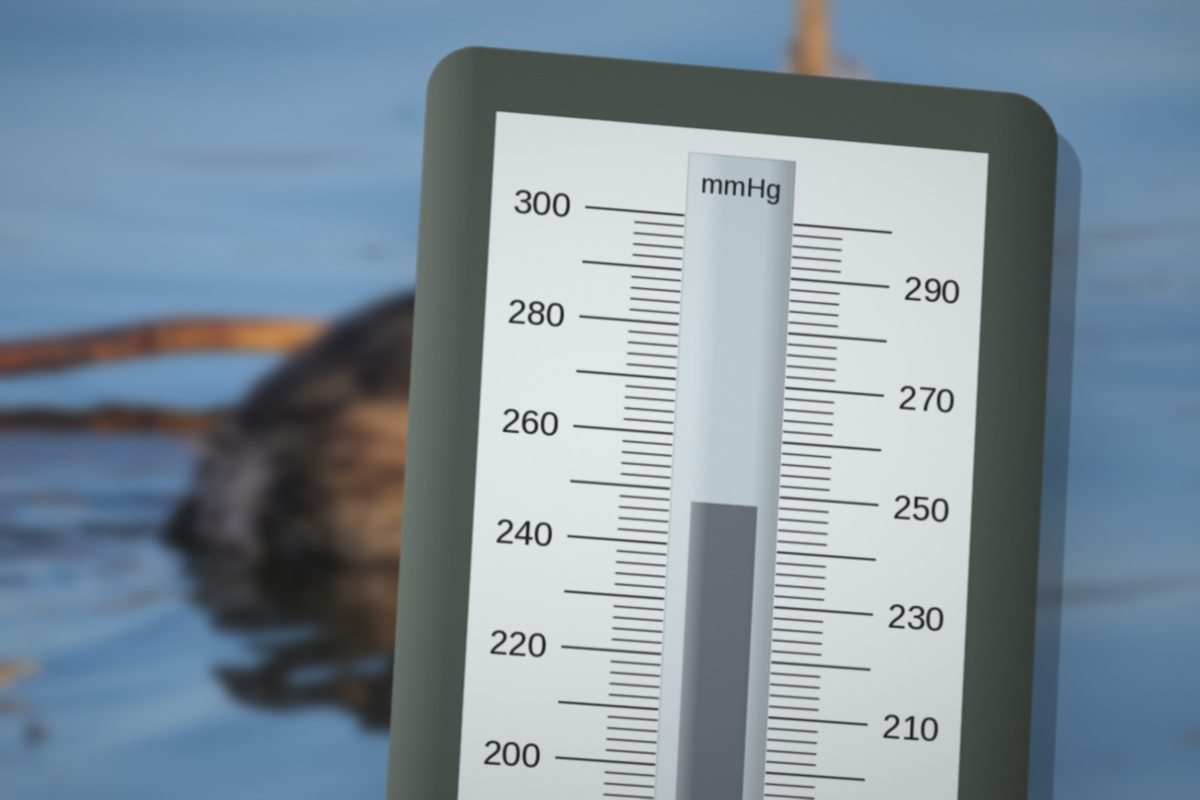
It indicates 248 mmHg
